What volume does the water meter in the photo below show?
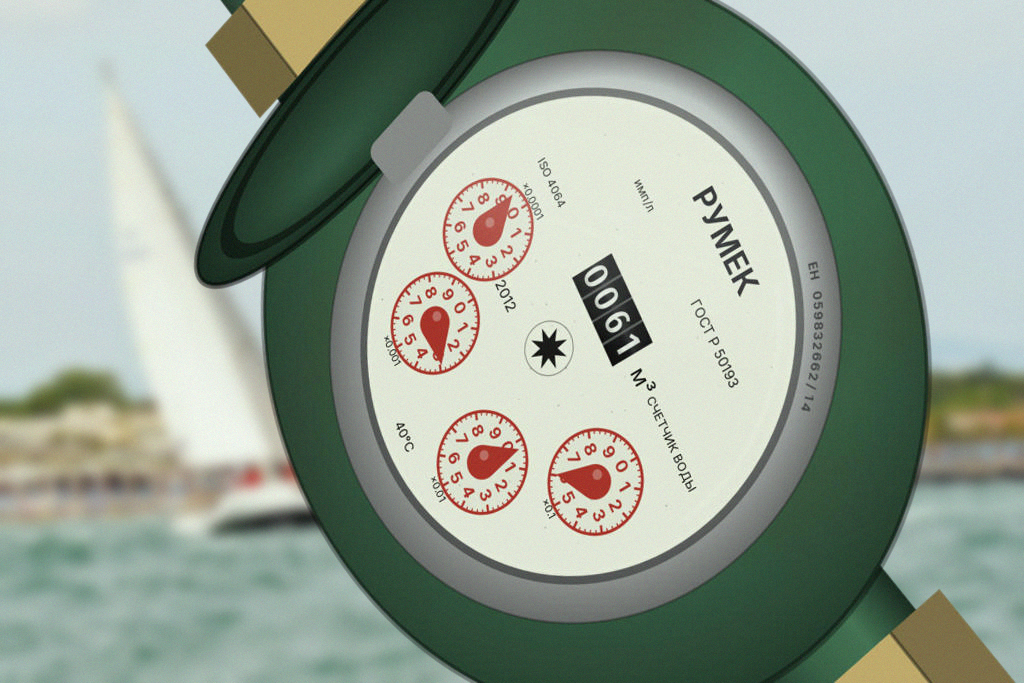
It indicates 61.6029 m³
